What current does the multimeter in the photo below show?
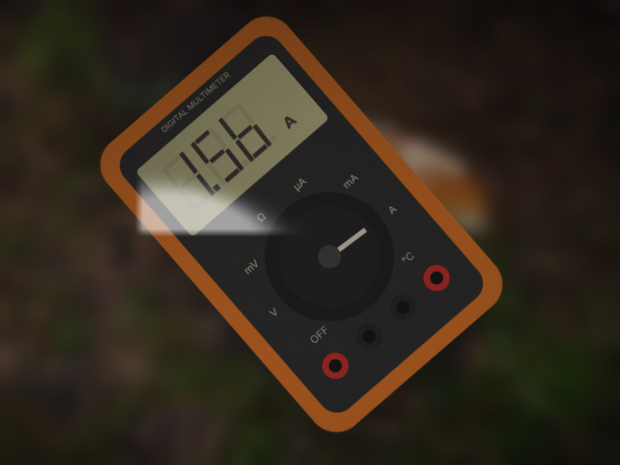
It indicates 1.56 A
